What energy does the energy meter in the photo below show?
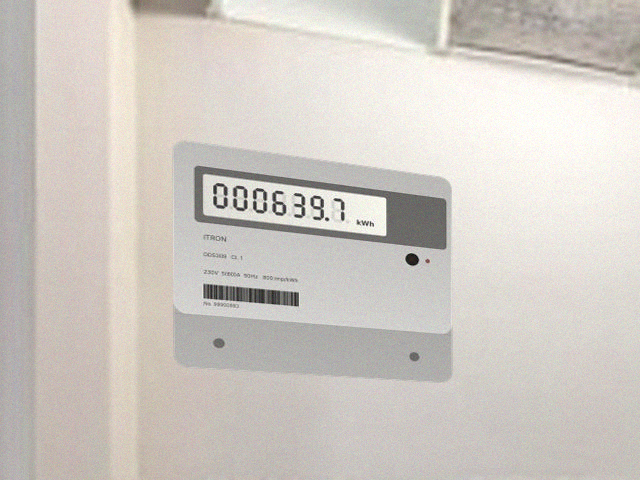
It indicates 639.7 kWh
